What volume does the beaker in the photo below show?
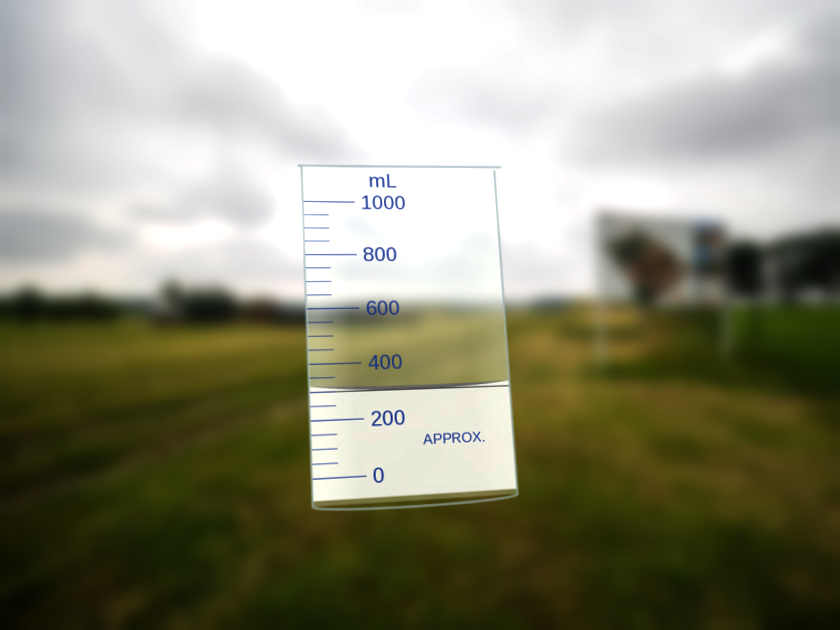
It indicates 300 mL
